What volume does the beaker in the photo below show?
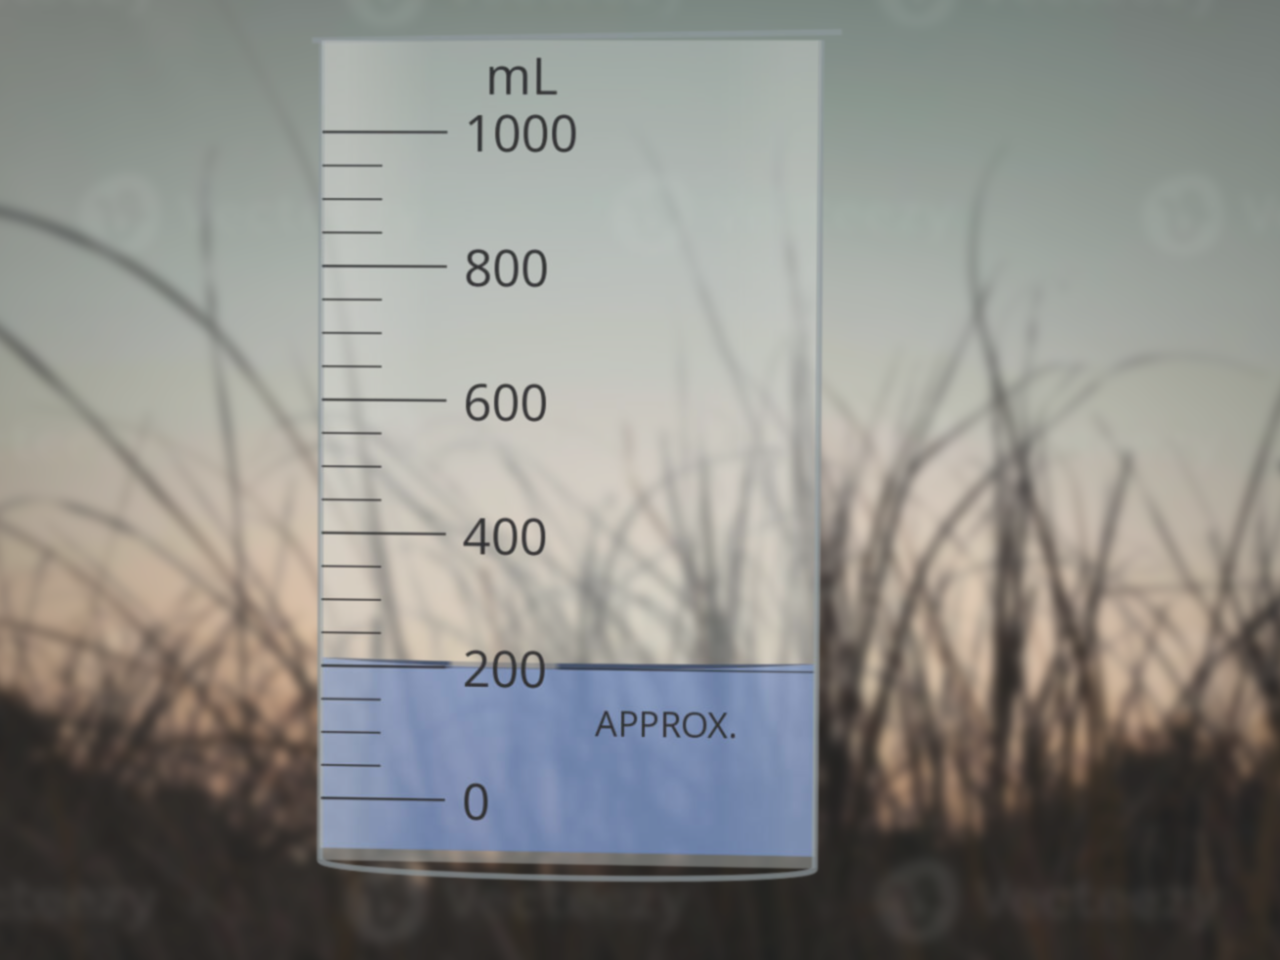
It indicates 200 mL
